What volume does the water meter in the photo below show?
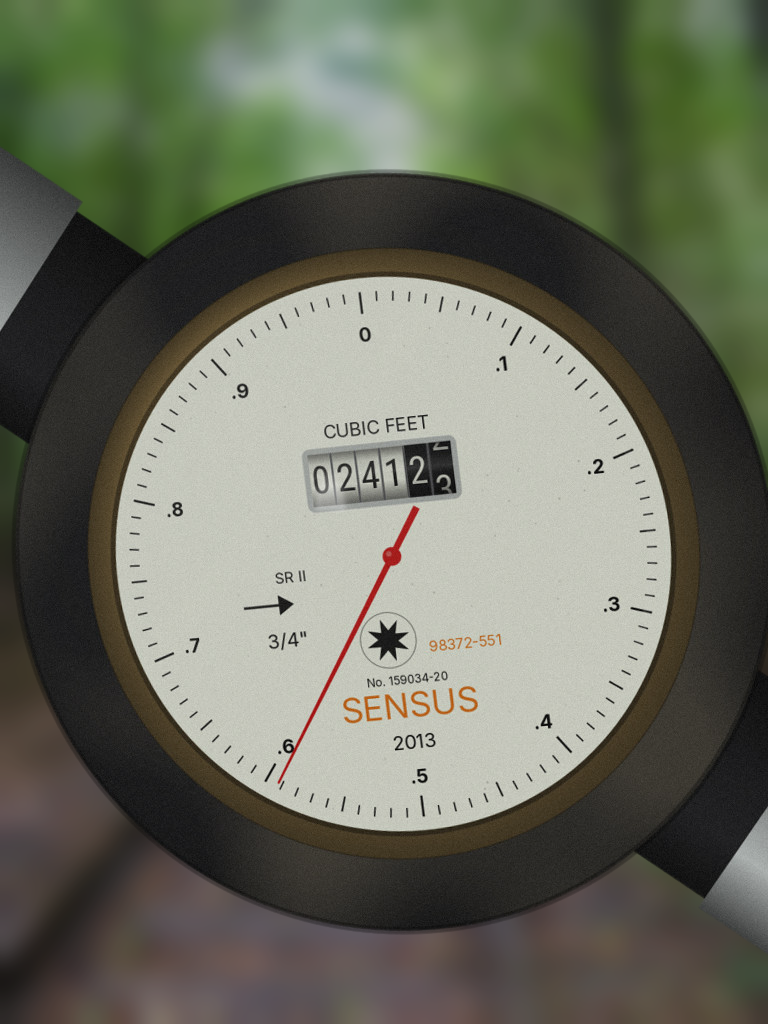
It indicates 24122.59 ft³
